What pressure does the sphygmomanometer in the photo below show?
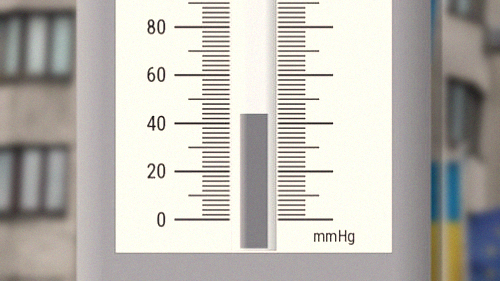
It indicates 44 mmHg
